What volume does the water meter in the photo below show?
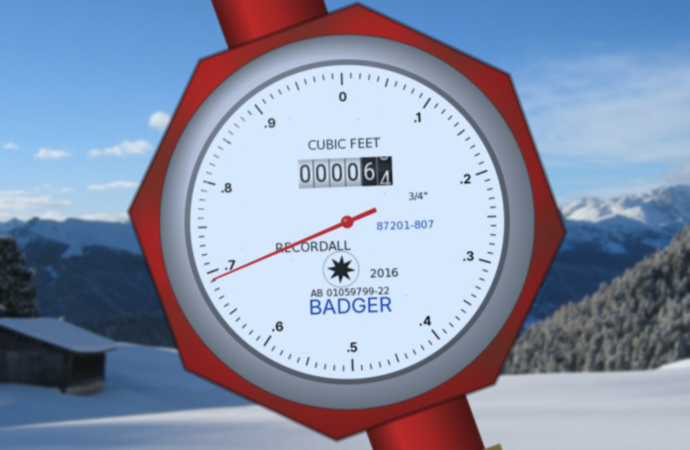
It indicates 63.69 ft³
